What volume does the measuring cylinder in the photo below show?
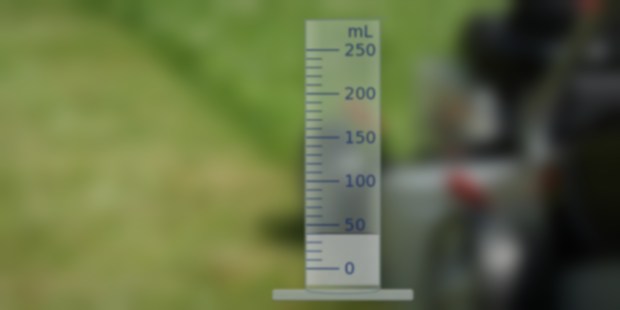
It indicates 40 mL
